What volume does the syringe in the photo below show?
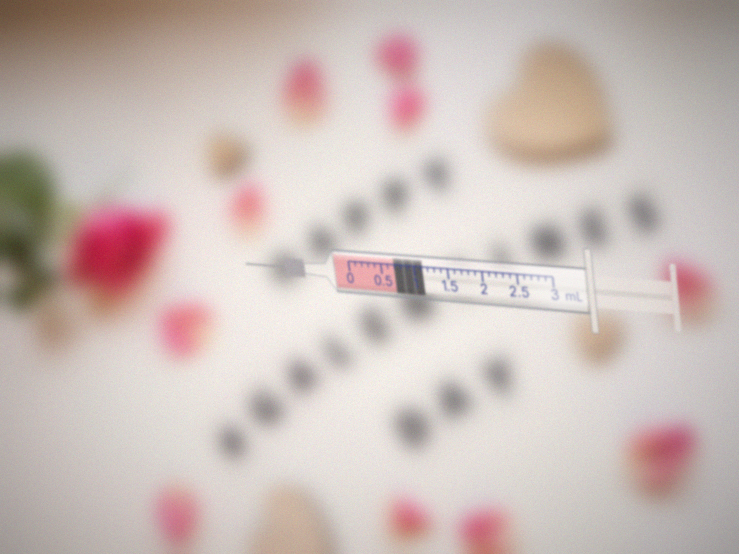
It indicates 0.7 mL
